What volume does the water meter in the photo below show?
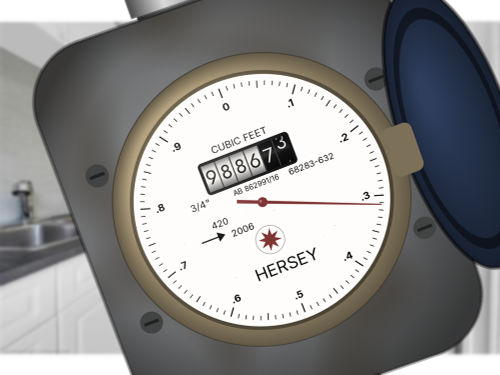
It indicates 988673.31 ft³
